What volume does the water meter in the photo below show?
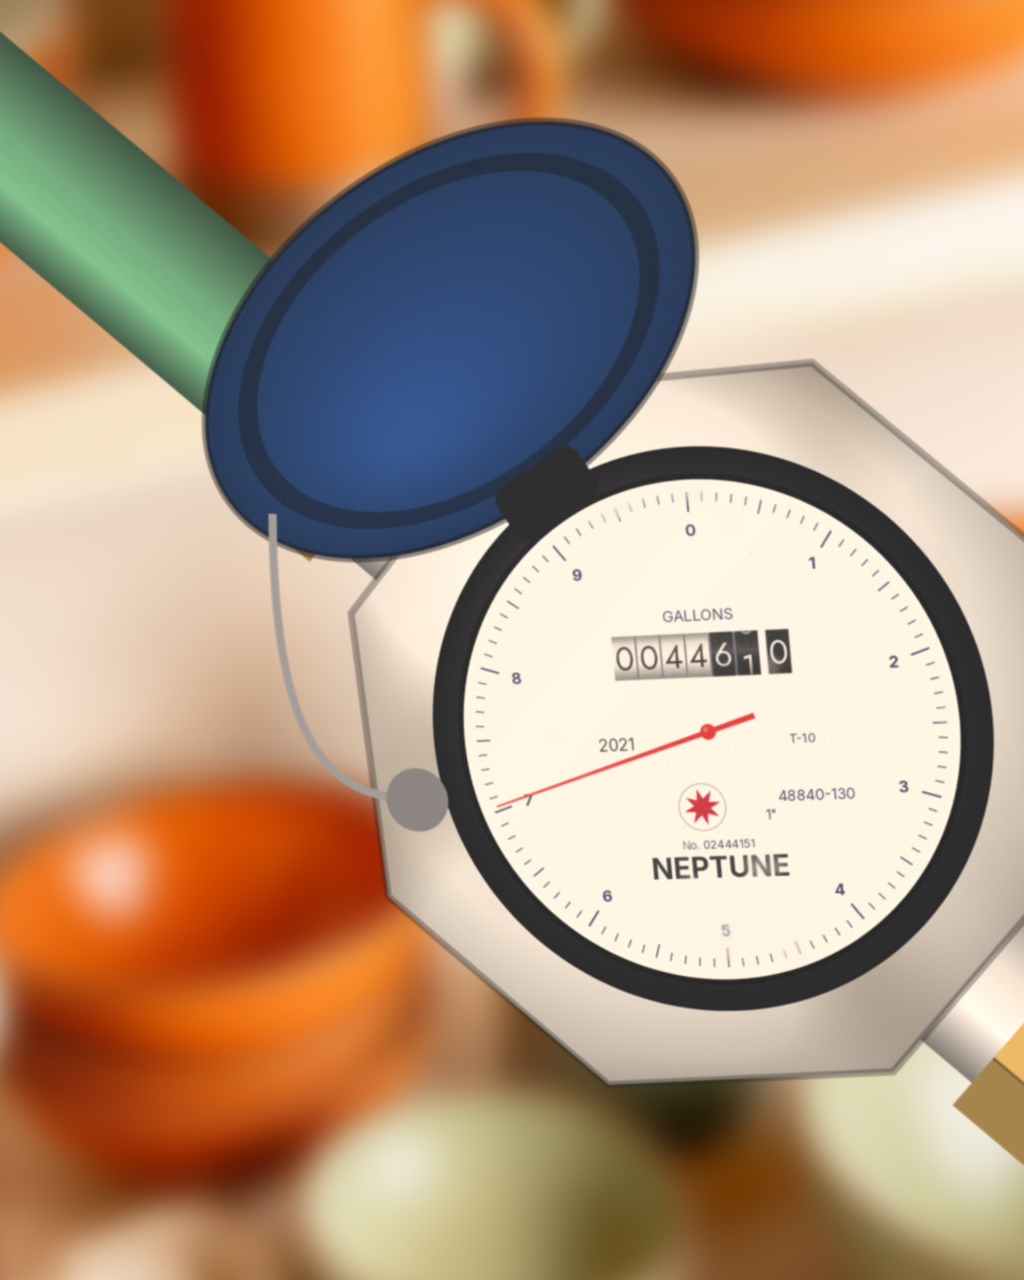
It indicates 44607.0 gal
